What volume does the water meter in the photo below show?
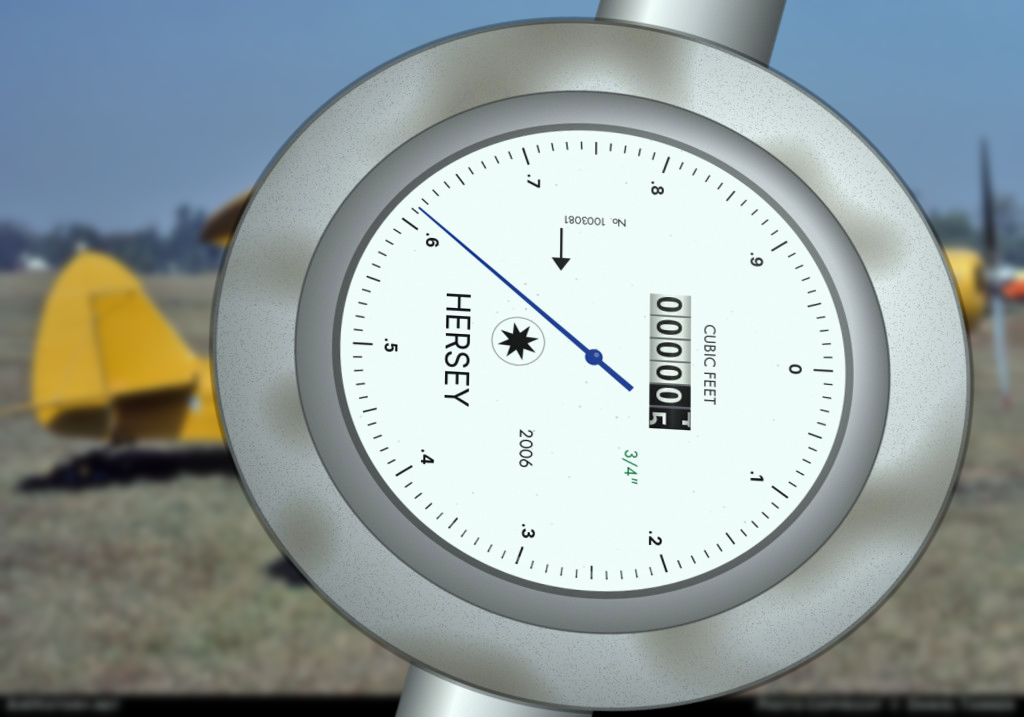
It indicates 4.61 ft³
